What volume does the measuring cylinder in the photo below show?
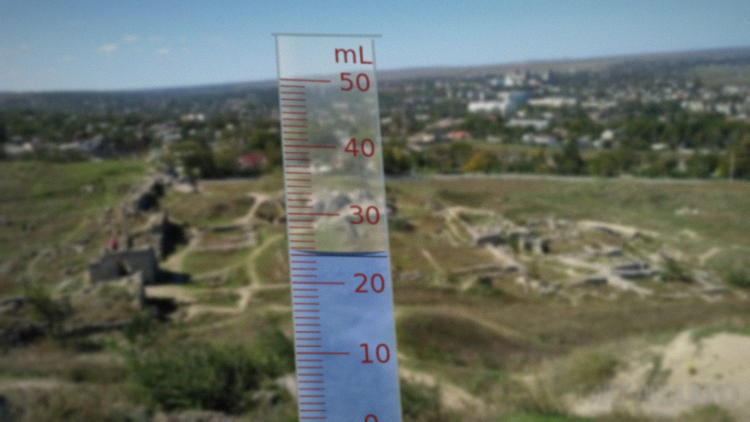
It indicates 24 mL
